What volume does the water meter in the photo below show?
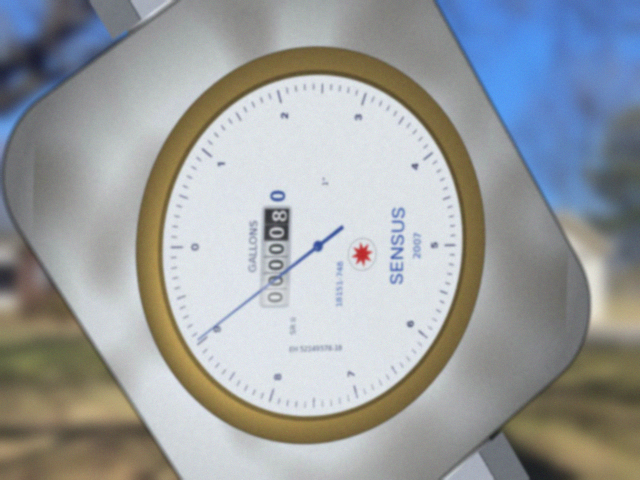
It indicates 79.0 gal
